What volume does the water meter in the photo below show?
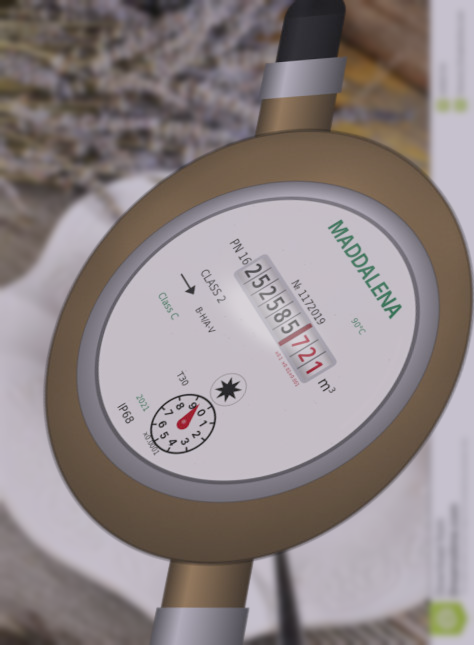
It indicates 252585.7209 m³
